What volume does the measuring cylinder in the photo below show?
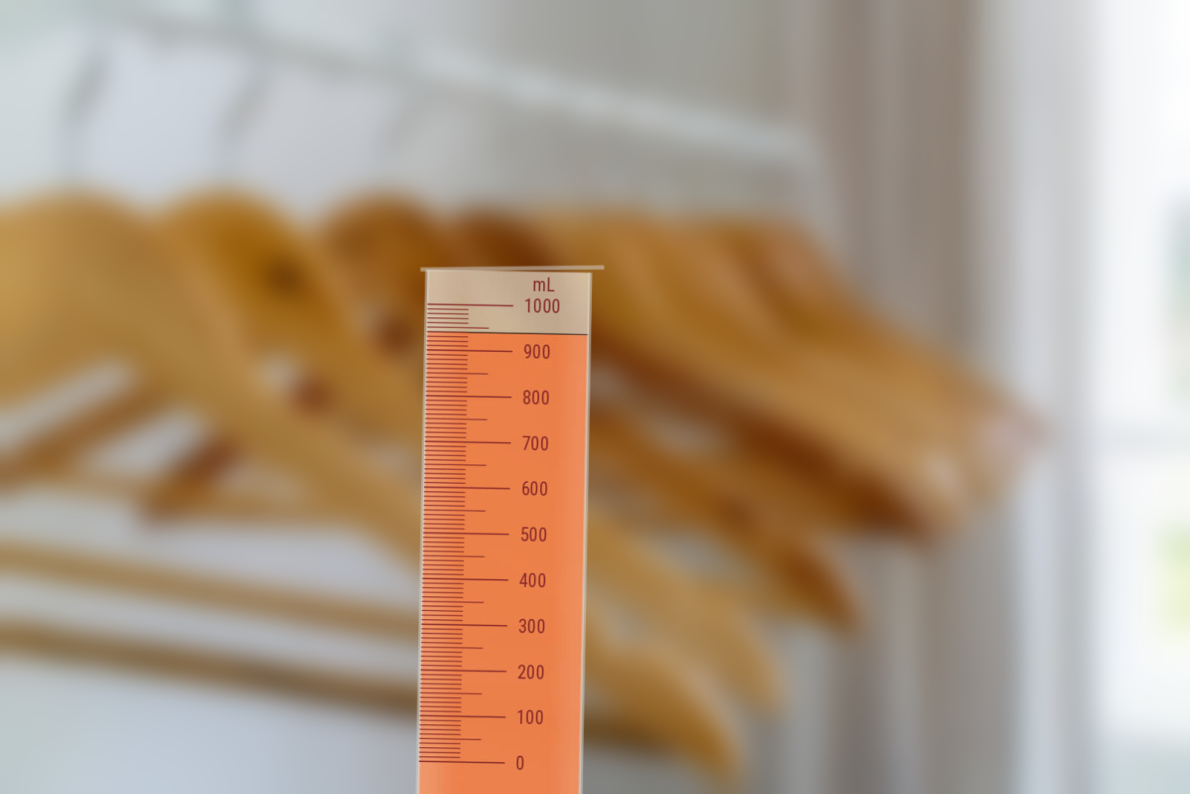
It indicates 940 mL
